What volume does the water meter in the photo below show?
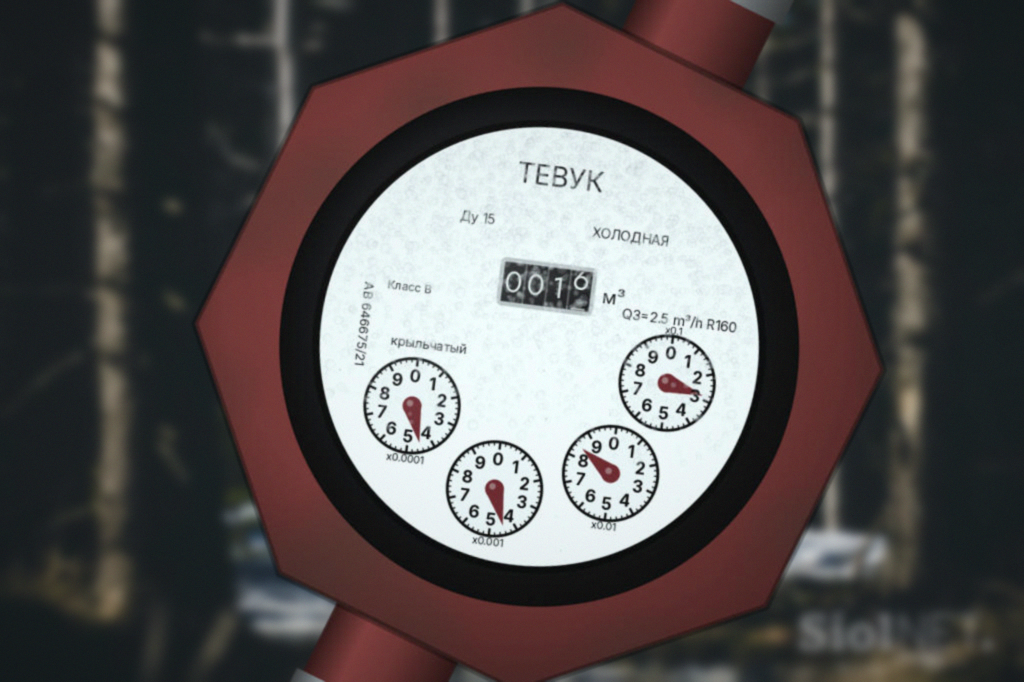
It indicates 16.2844 m³
